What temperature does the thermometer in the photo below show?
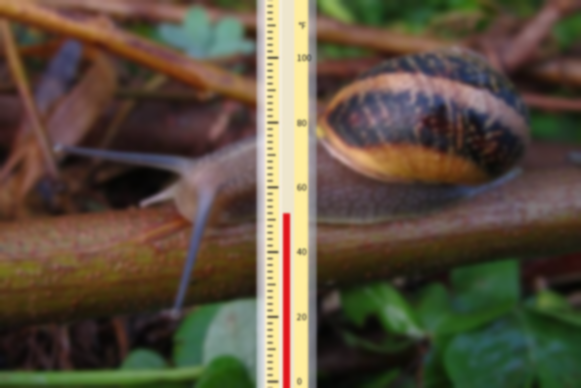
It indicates 52 °F
